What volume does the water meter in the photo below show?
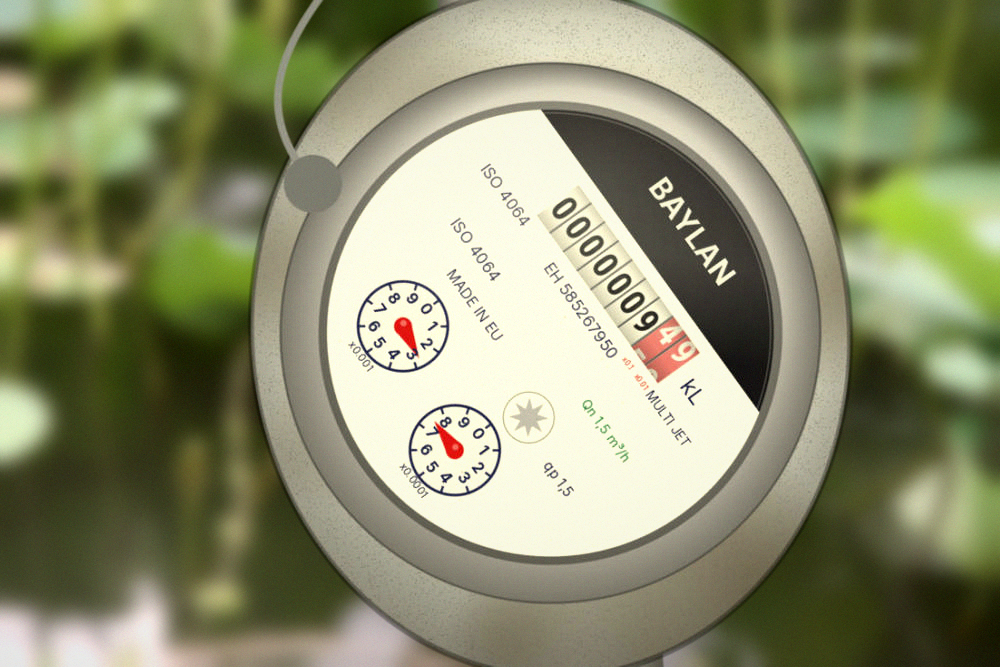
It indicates 9.4927 kL
